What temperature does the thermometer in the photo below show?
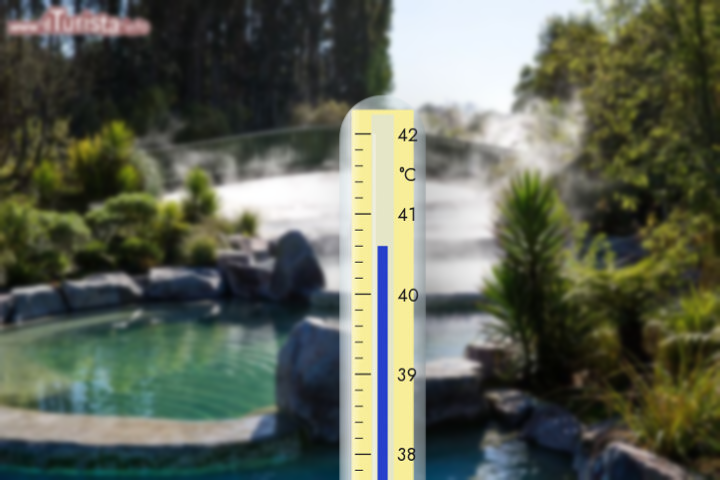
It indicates 40.6 °C
